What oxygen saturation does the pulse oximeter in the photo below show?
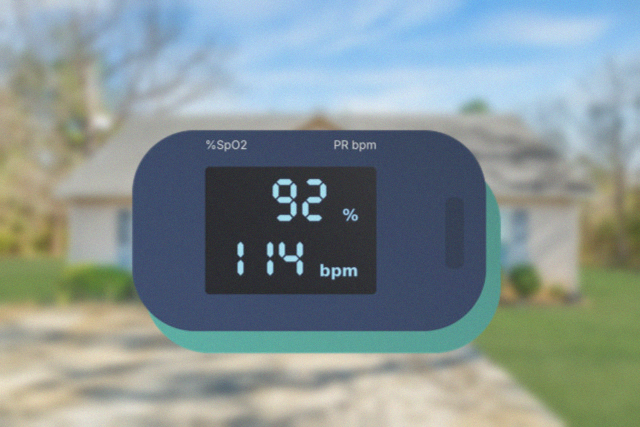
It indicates 92 %
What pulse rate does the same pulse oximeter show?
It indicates 114 bpm
